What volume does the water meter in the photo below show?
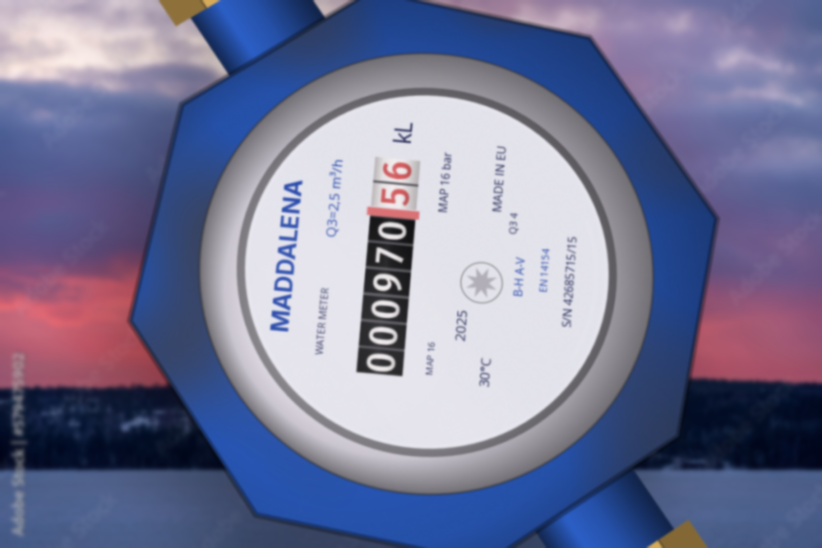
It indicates 970.56 kL
